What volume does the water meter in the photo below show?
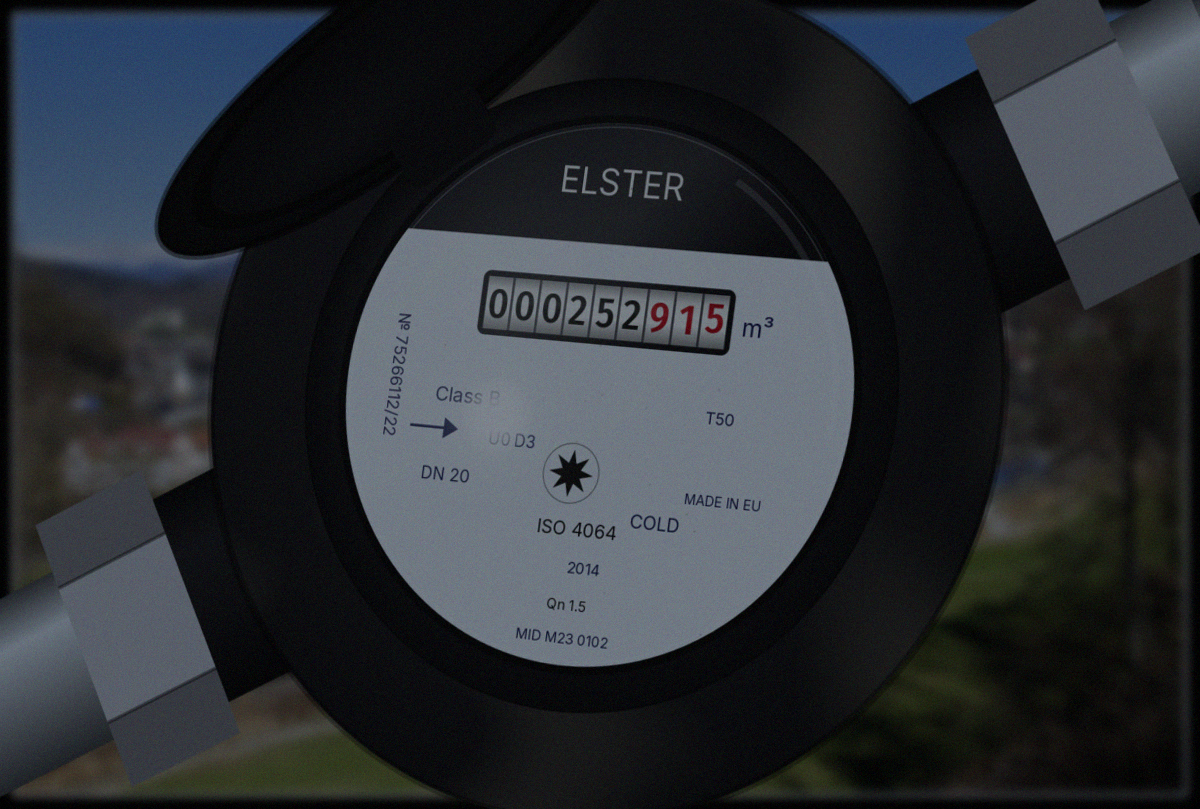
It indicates 252.915 m³
